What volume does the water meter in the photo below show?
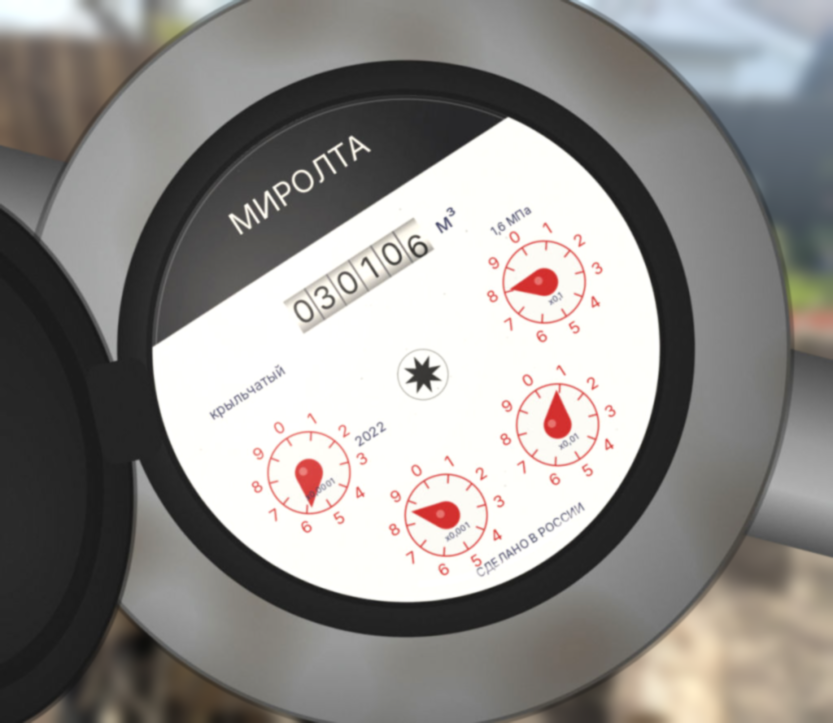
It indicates 30105.8085 m³
